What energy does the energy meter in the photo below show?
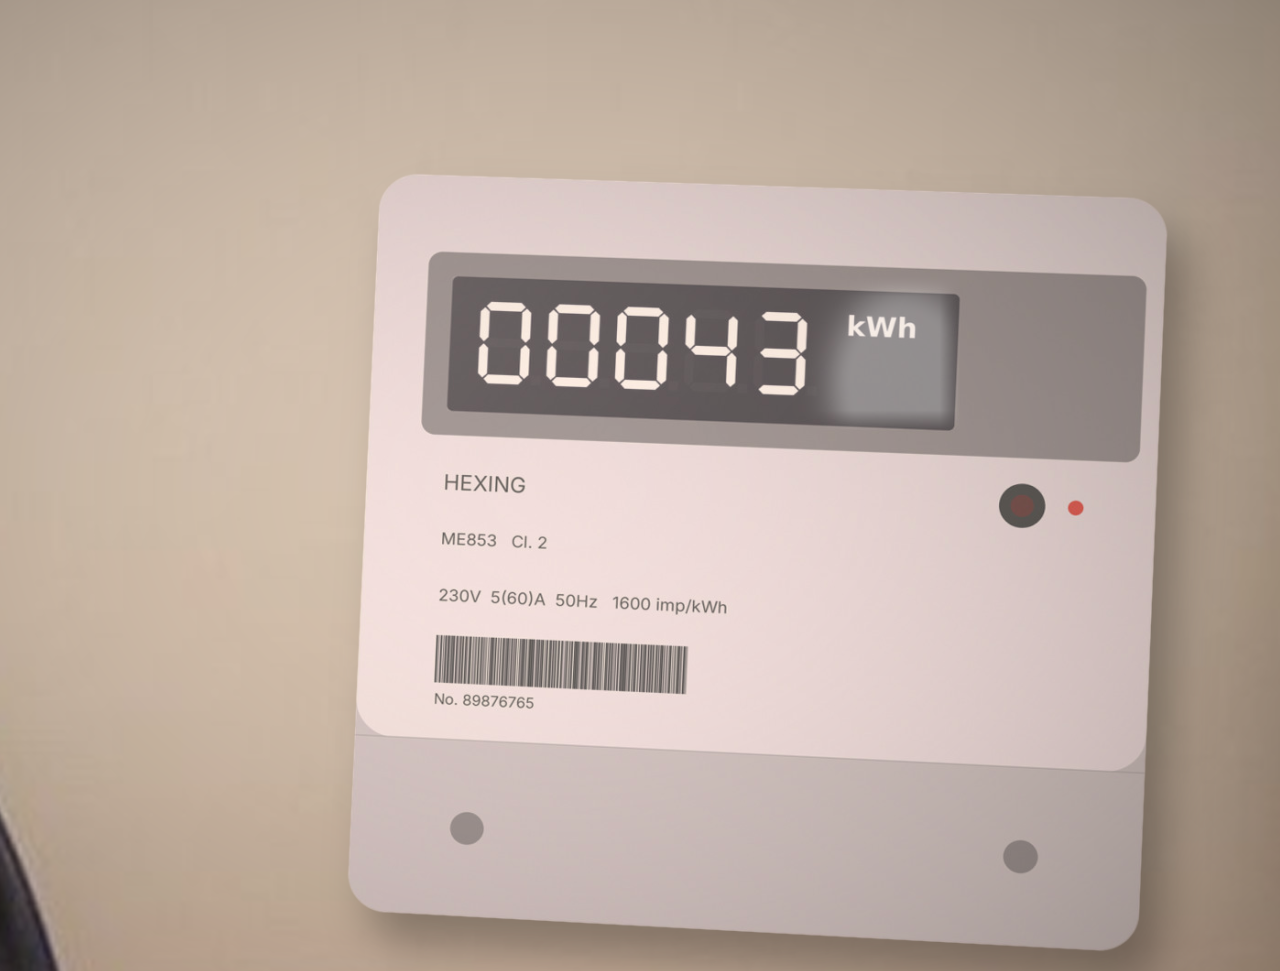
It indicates 43 kWh
